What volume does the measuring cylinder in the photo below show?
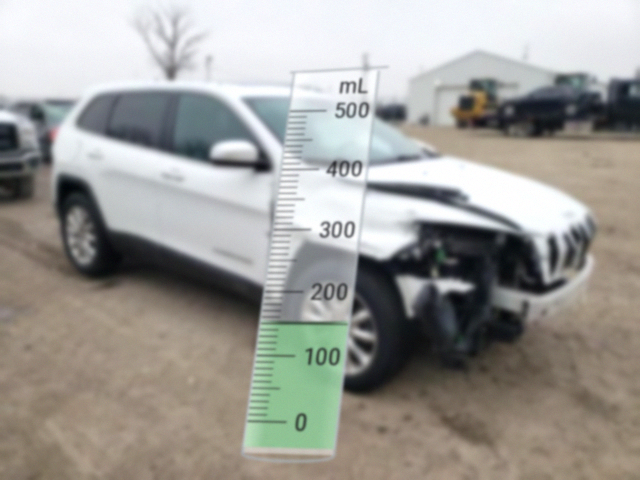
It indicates 150 mL
